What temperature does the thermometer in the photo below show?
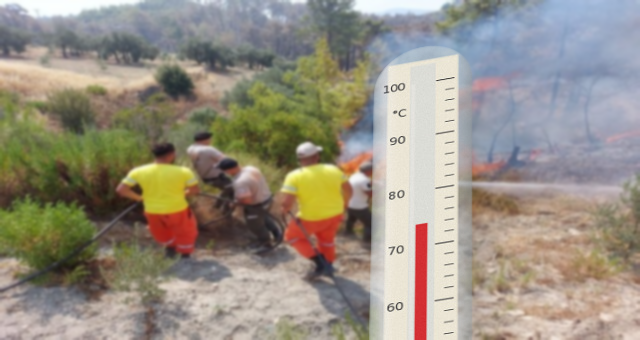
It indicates 74 °C
